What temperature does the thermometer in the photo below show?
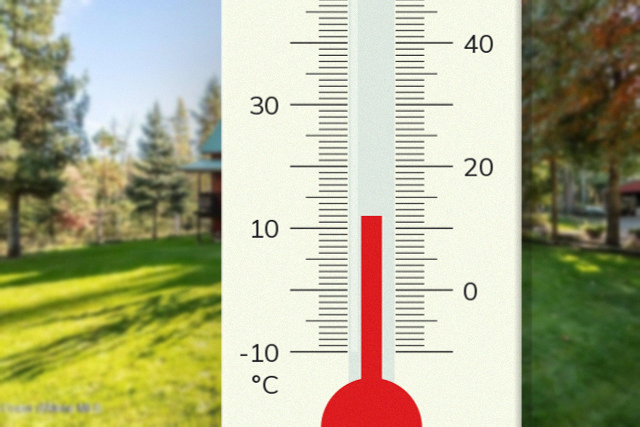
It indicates 12 °C
